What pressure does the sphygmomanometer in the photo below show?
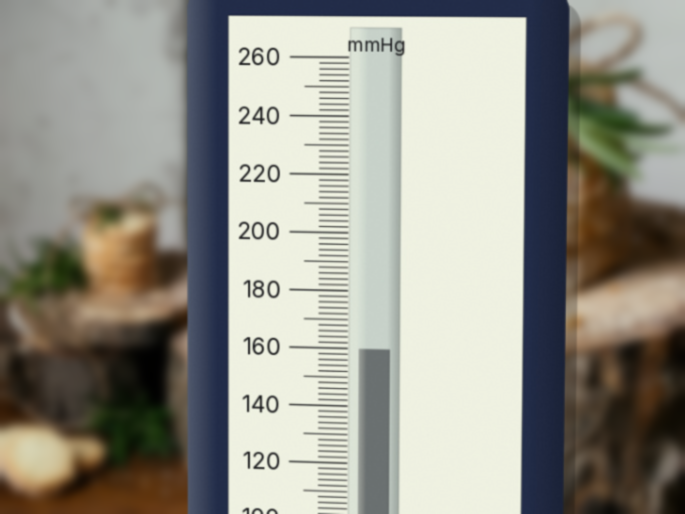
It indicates 160 mmHg
